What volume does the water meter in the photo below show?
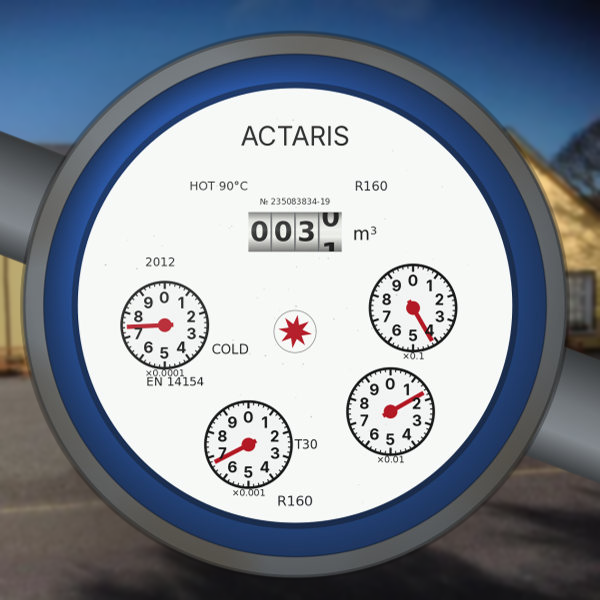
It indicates 30.4167 m³
